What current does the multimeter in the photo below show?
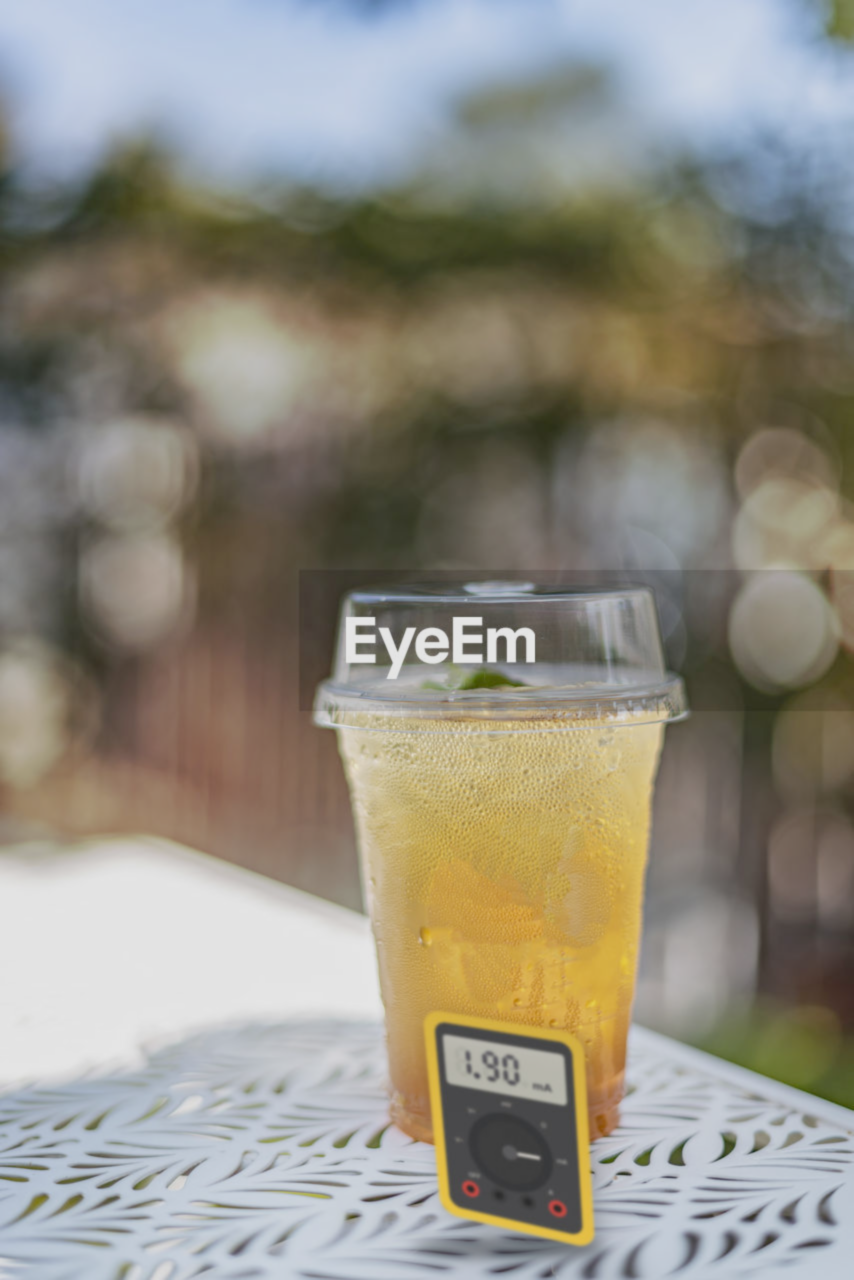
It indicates 1.90 mA
